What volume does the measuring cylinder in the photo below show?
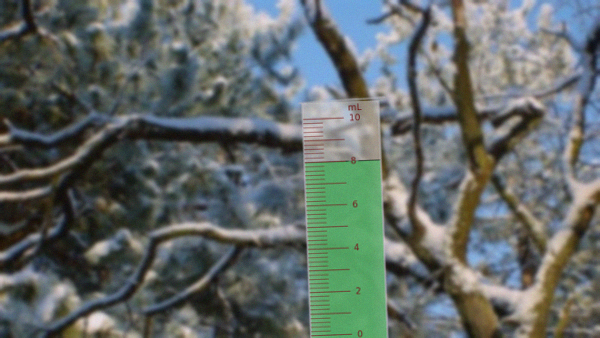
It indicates 8 mL
